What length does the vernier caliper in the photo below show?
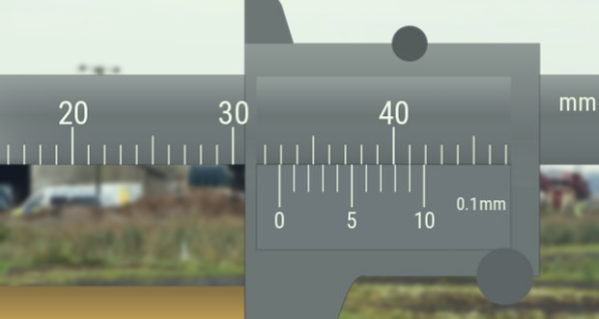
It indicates 32.9 mm
